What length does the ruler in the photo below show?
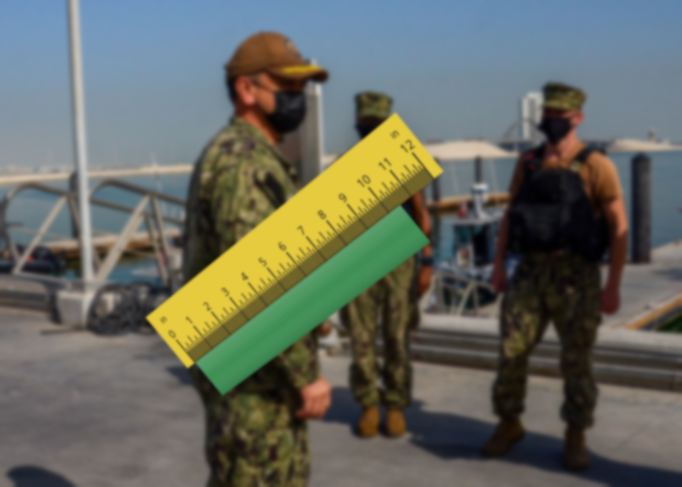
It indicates 10.5 in
